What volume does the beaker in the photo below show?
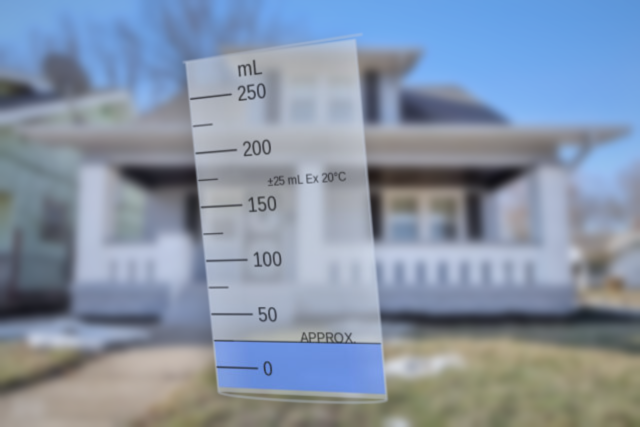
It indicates 25 mL
